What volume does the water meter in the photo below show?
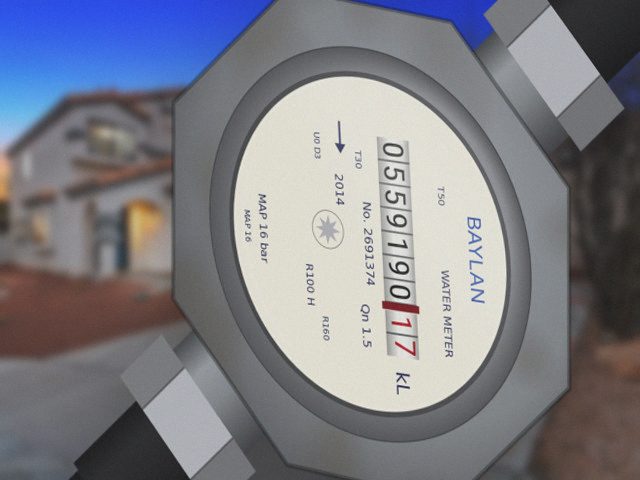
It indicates 559190.17 kL
